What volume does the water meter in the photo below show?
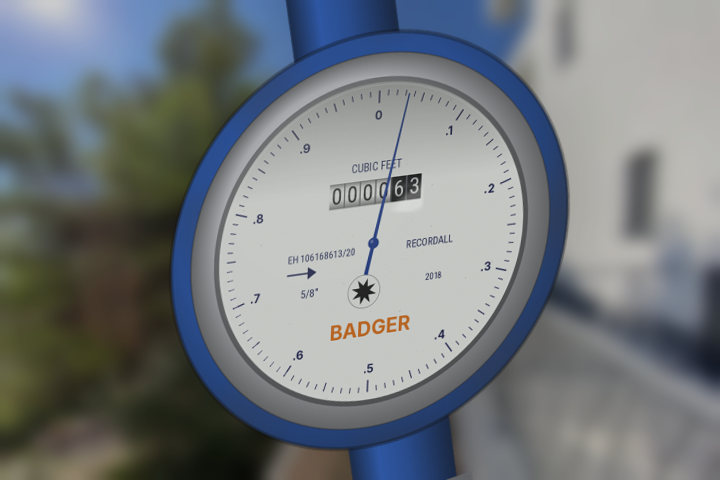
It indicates 63.03 ft³
